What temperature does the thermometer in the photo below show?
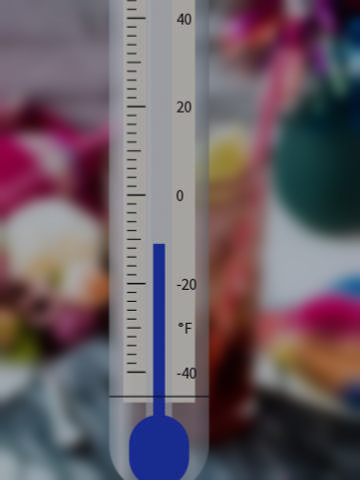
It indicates -11 °F
